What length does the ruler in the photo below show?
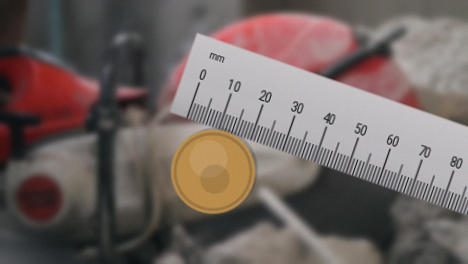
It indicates 25 mm
